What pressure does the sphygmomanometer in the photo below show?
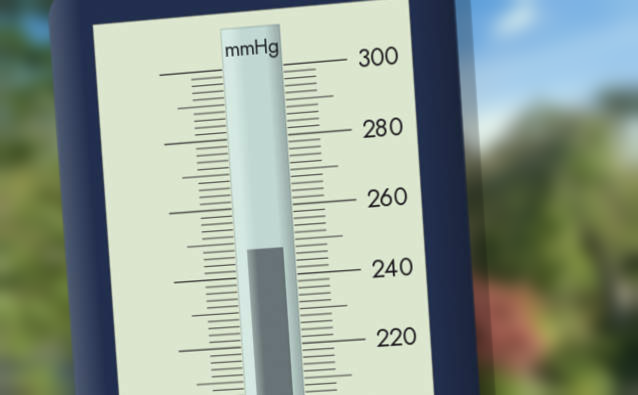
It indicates 248 mmHg
